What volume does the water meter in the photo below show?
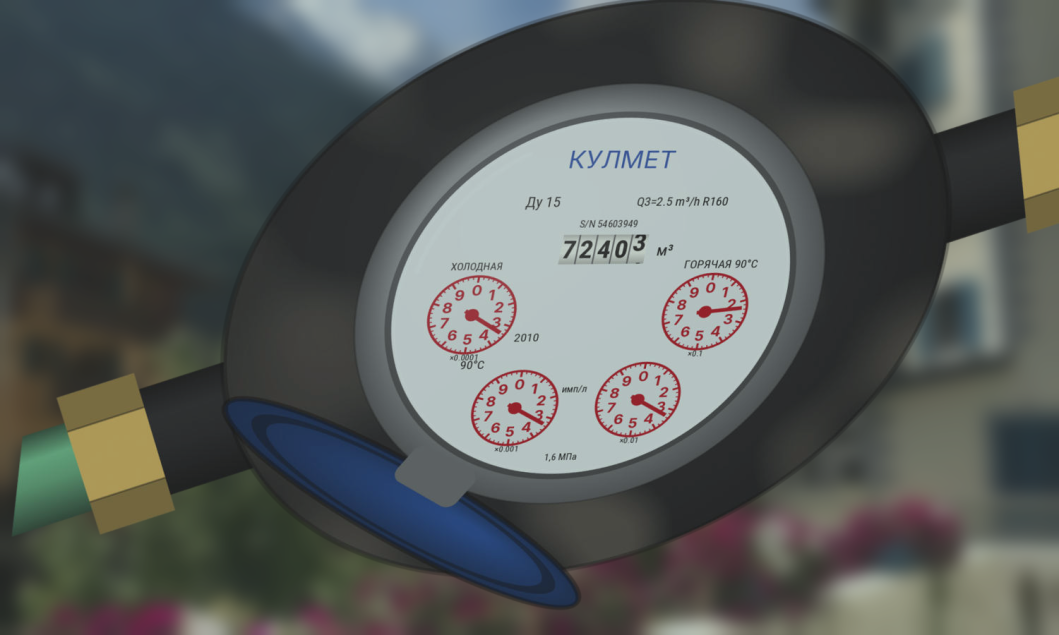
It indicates 72403.2333 m³
